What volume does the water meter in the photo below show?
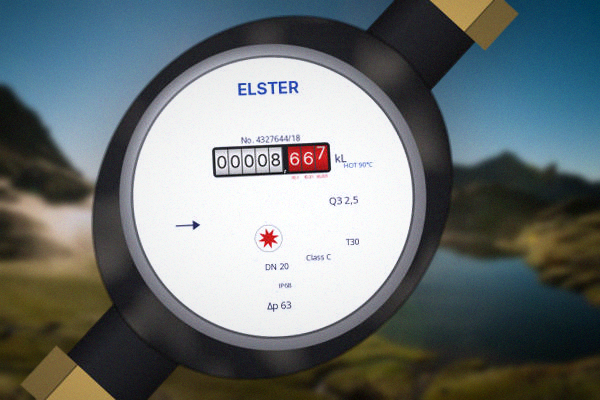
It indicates 8.667 kL
